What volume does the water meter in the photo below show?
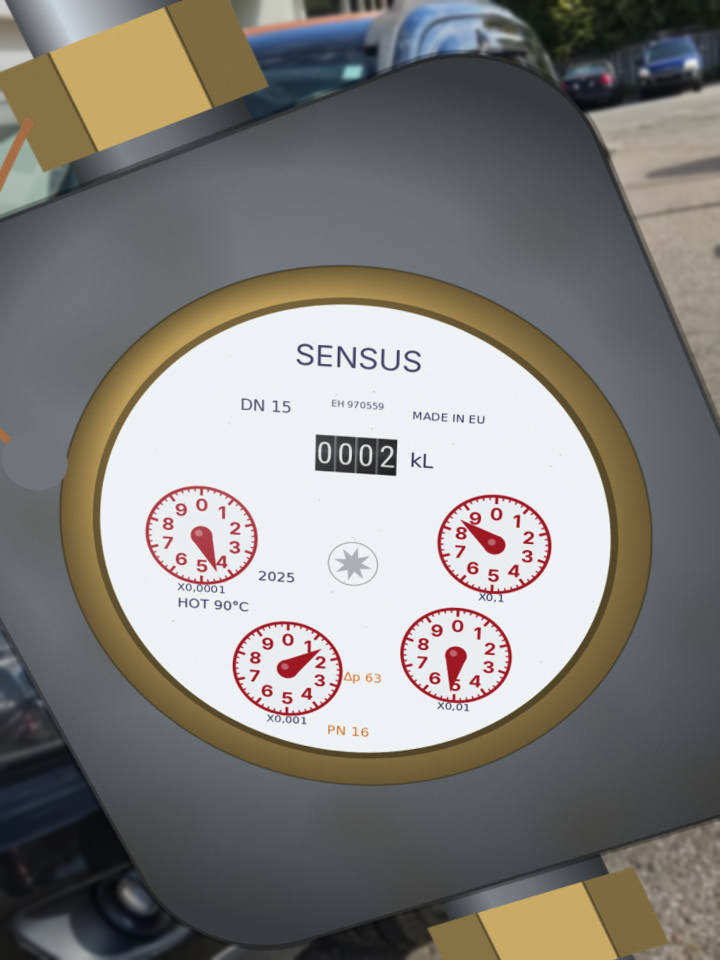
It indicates 2.8514 kL
